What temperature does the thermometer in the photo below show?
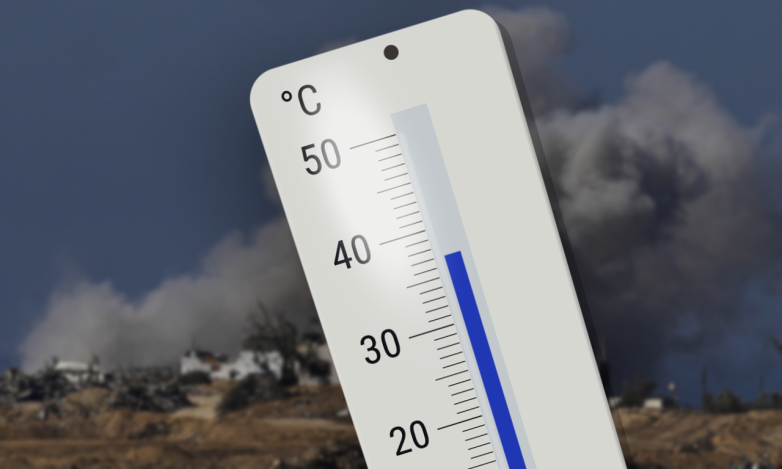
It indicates 37 °C
